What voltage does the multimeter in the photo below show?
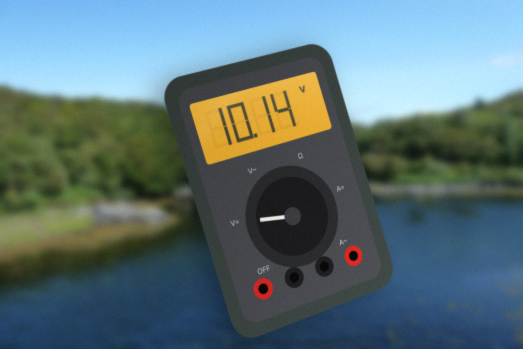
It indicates 10.14 V
